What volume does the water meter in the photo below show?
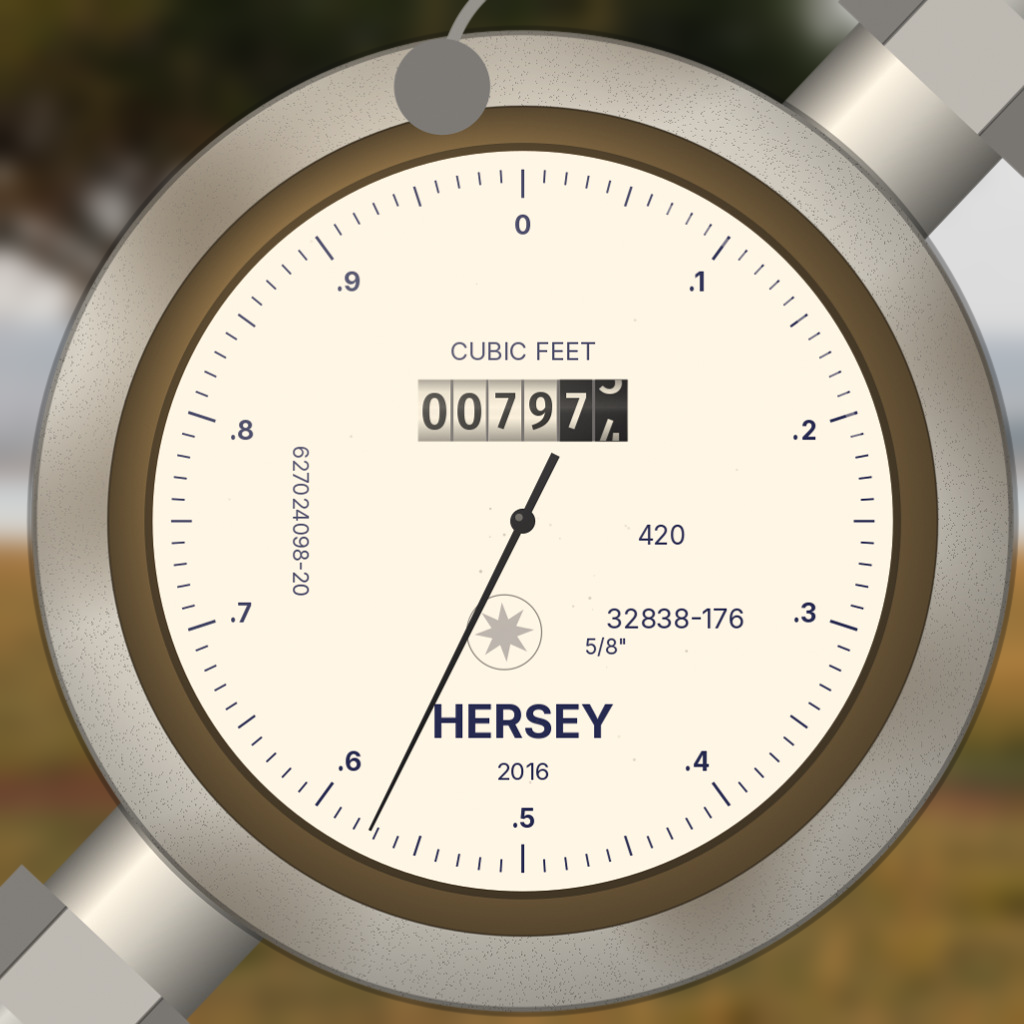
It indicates 7973.57 ft³
